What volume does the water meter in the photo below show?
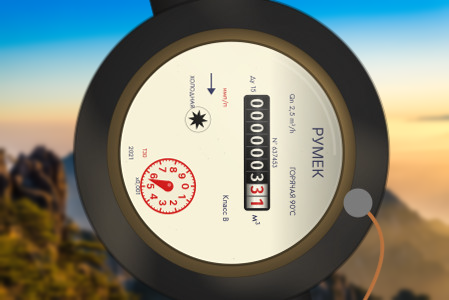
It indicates 3.315 m³
